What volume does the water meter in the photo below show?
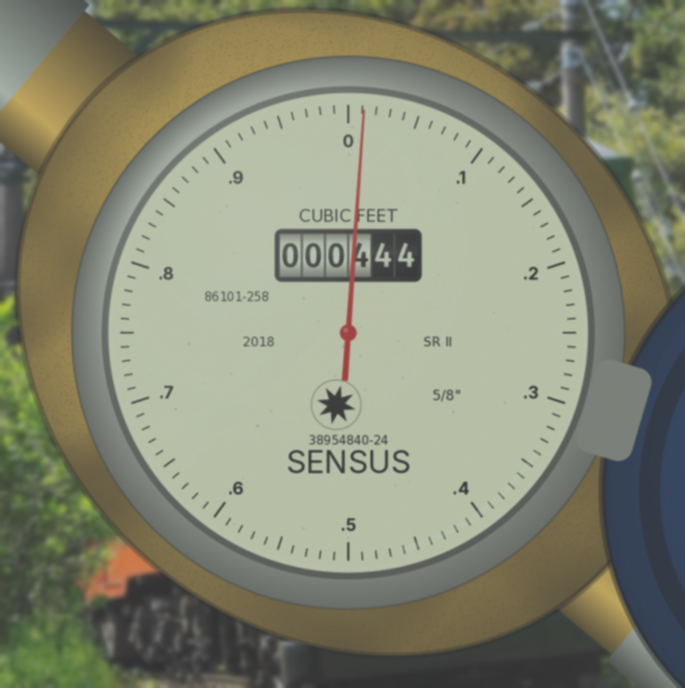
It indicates 444.01 ft³
